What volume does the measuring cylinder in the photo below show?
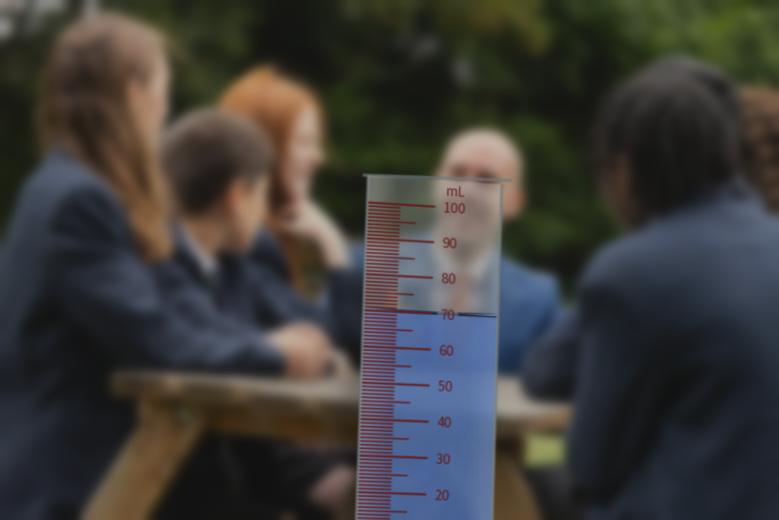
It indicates 70 mL
